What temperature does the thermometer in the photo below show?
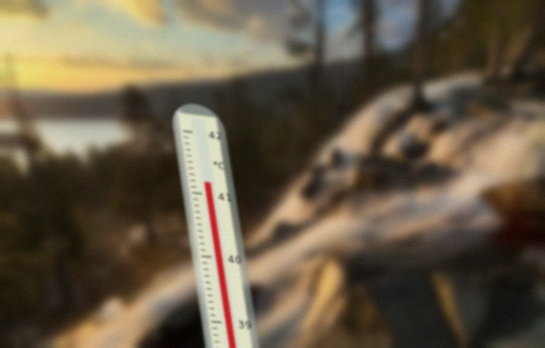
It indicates 41.2 °C
